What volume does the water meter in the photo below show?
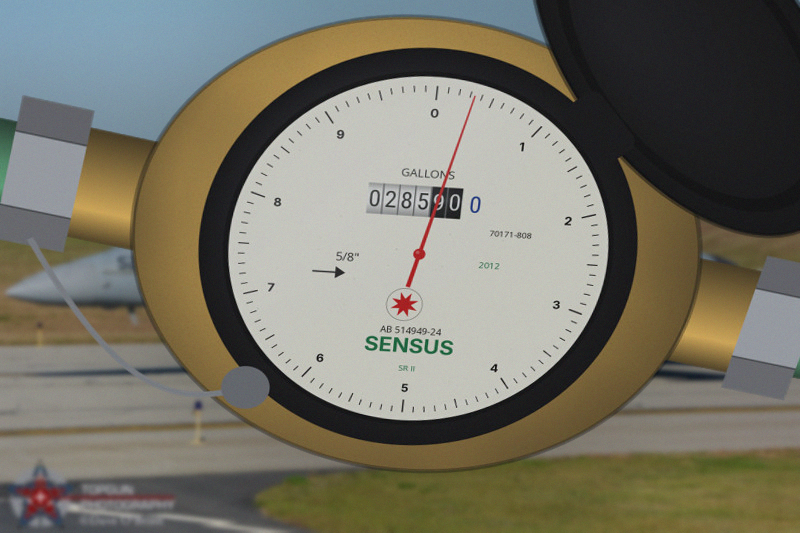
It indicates 285900.3 gal
